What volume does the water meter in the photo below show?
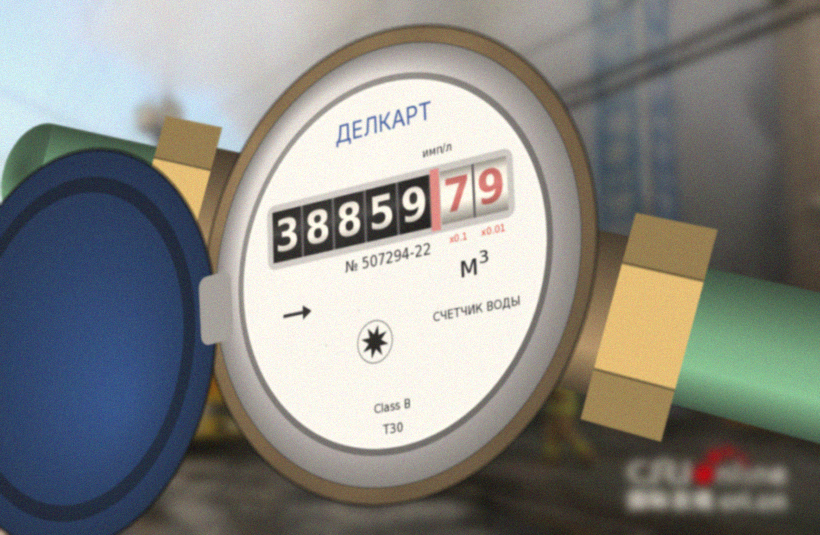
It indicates 38859.79 m³
